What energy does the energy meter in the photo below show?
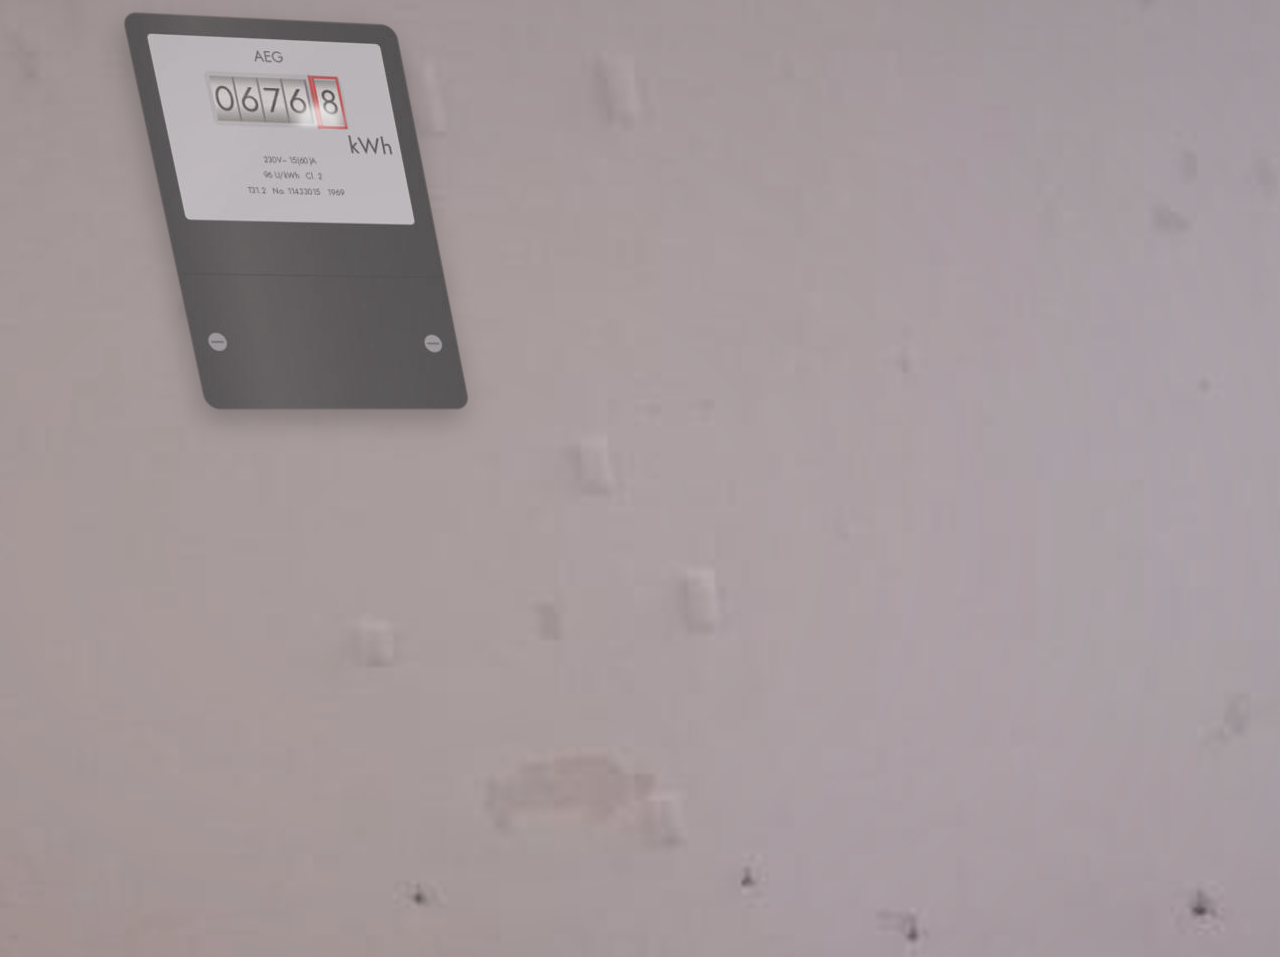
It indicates 676.8 kWh
